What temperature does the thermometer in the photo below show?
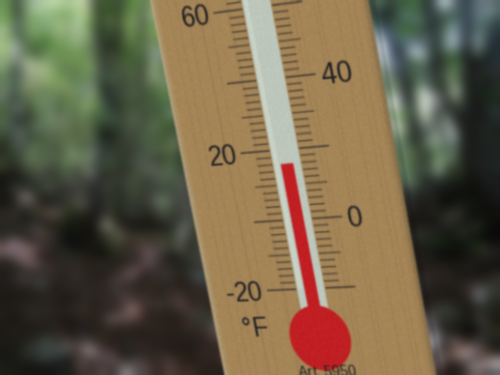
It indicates 16 °F
